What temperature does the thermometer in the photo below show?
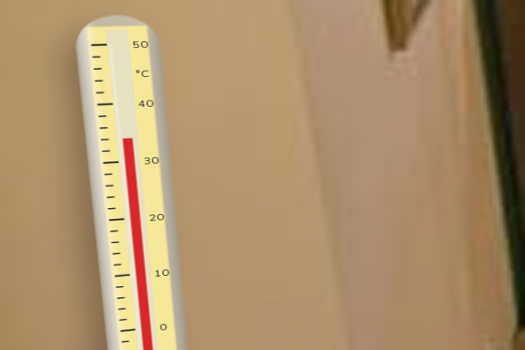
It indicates 34 °C
